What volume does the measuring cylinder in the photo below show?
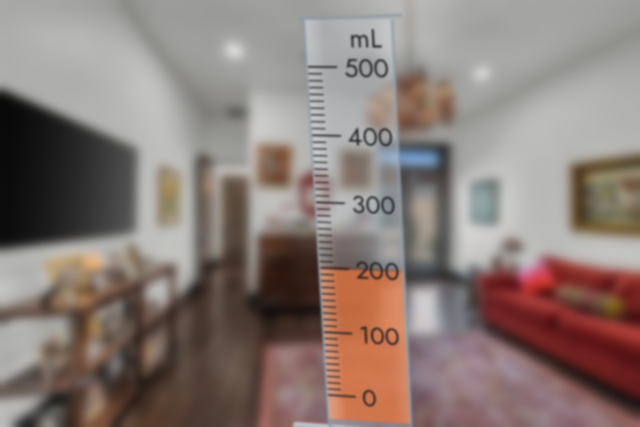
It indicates 200 mL
